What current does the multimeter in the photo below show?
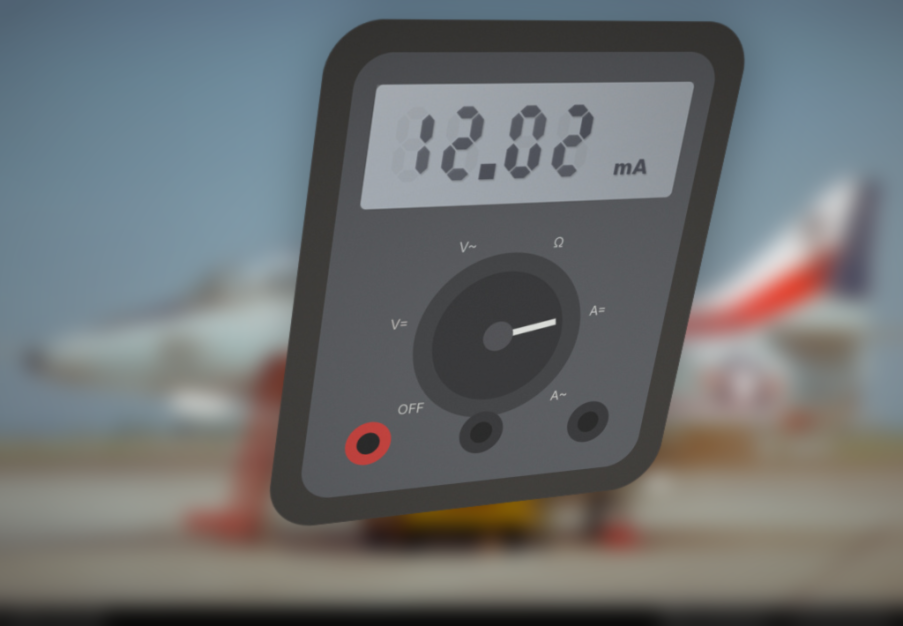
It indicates 12.02 mA
